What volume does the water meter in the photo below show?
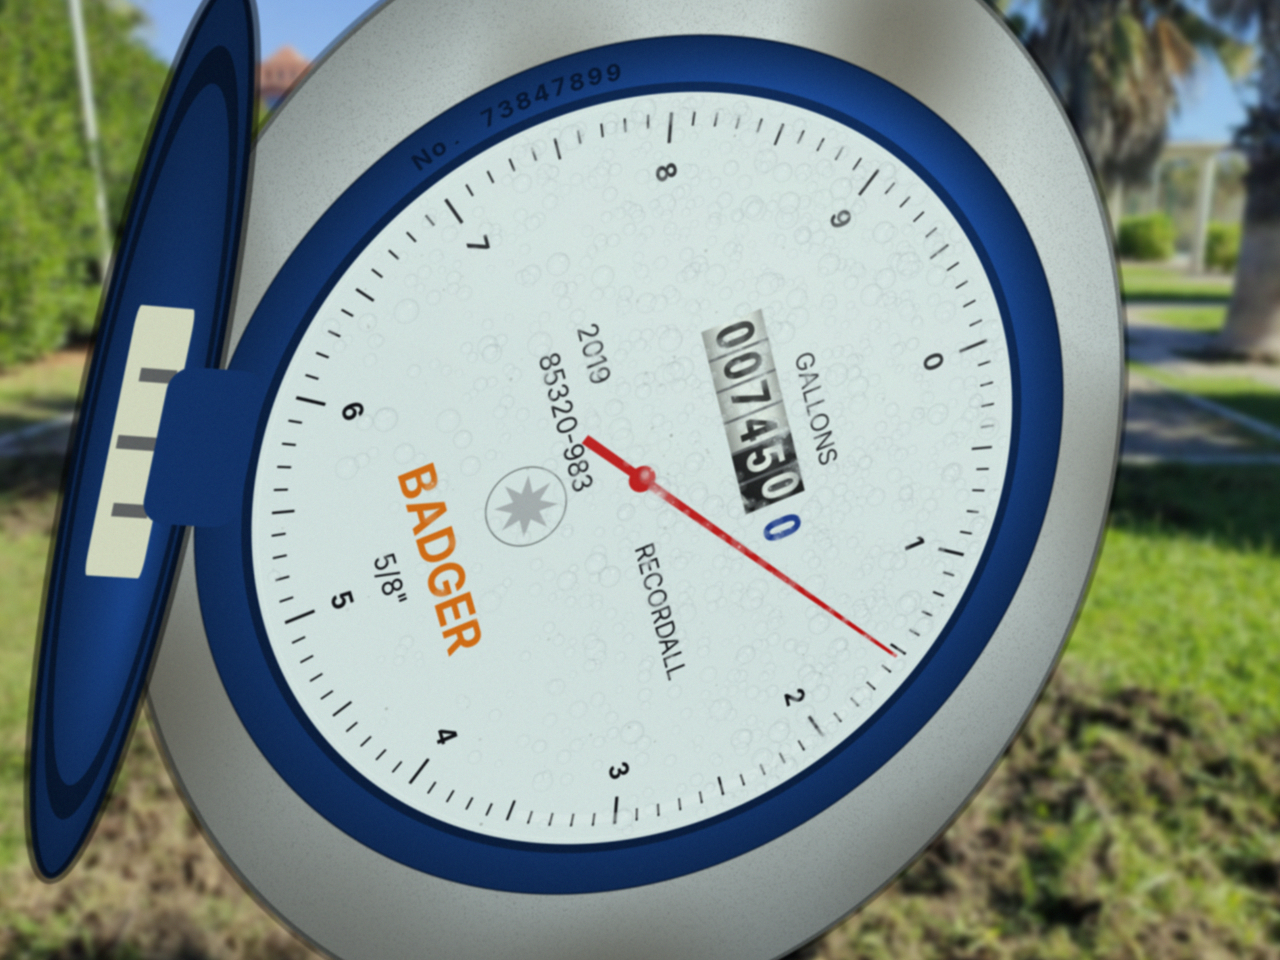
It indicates 74501.5 gal
